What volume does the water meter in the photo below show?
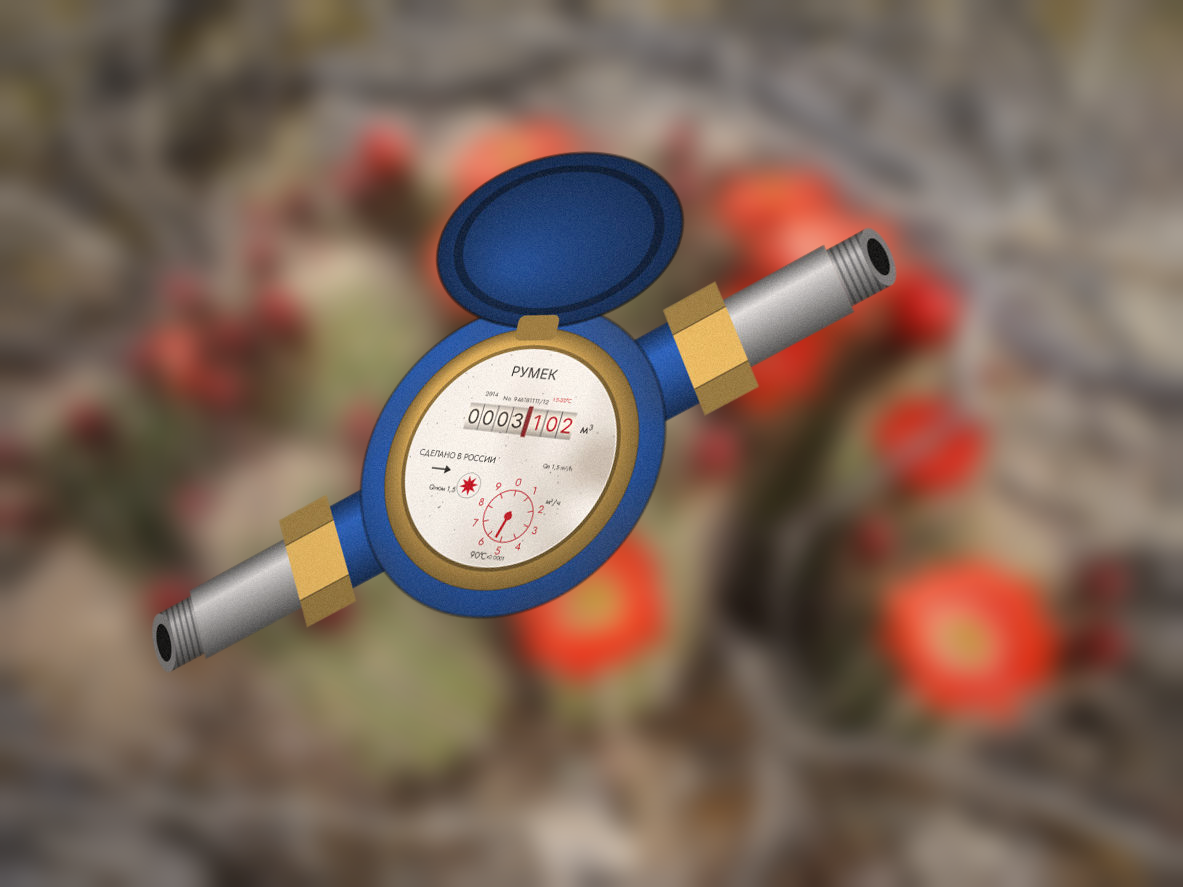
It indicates 3.1025 m³
